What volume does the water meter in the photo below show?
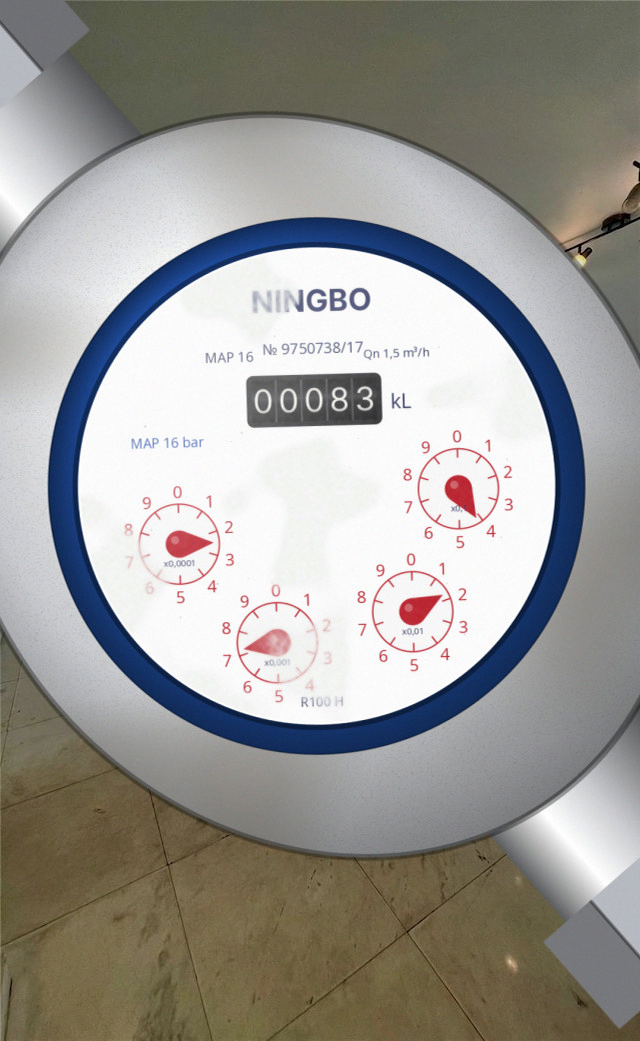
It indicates 83.4172 kL
